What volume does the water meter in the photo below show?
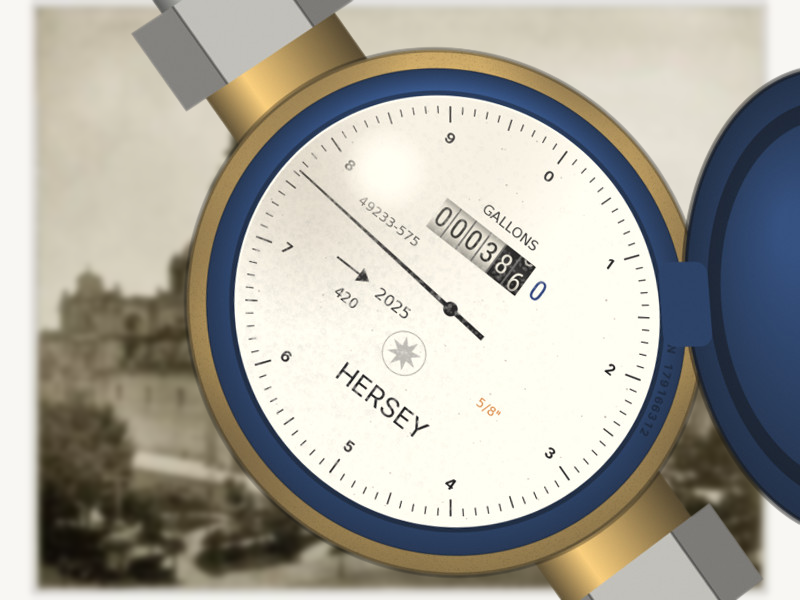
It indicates 3857.6 gal
